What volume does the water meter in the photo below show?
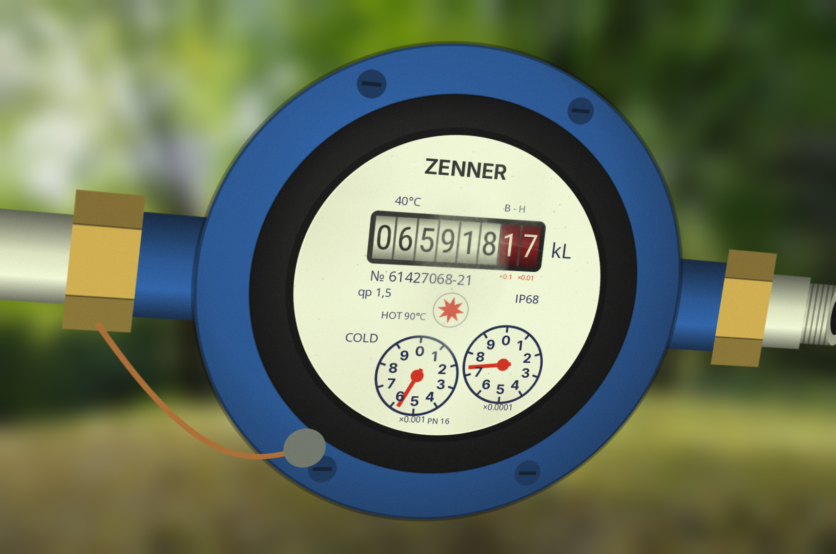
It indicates 65918.1757 kL
